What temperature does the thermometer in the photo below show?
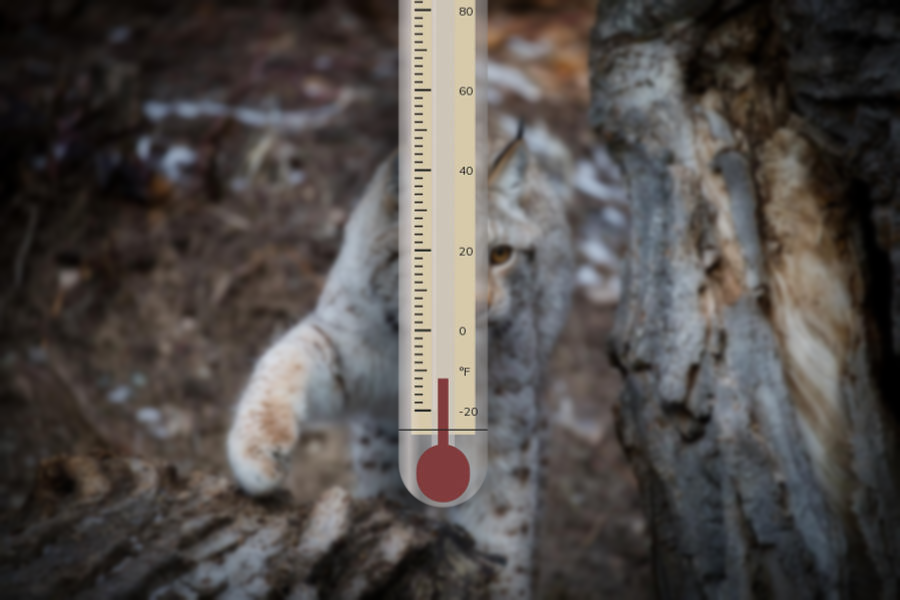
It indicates -12 °F
